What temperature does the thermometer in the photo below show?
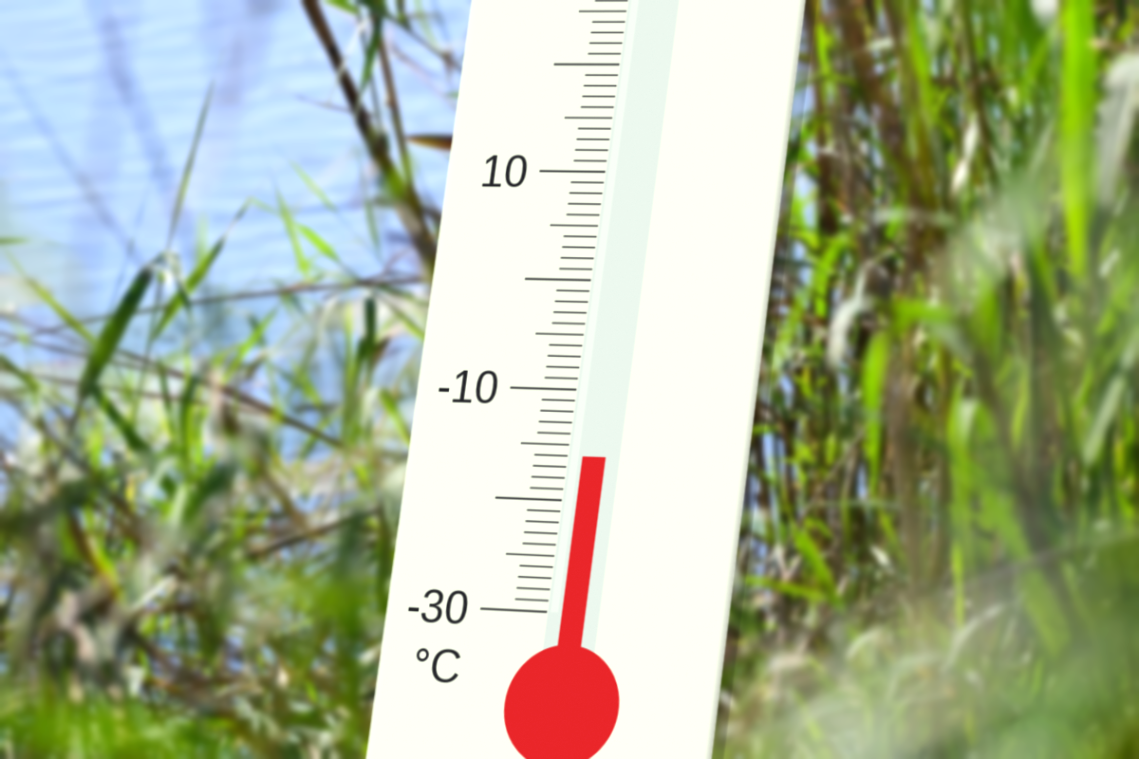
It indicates -16 °C
